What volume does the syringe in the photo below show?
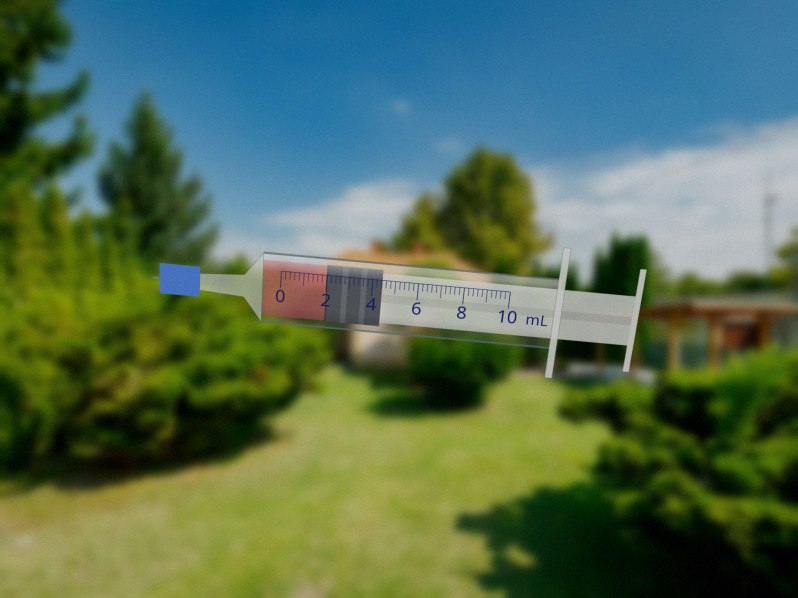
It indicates 2 mL
